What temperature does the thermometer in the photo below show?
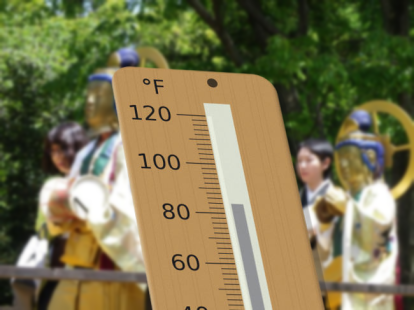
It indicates 84 °F
